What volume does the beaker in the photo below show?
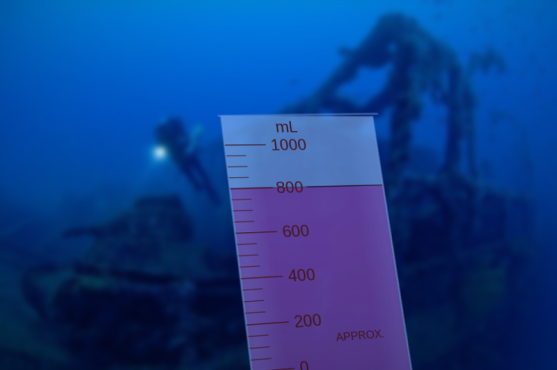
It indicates 800 mL
